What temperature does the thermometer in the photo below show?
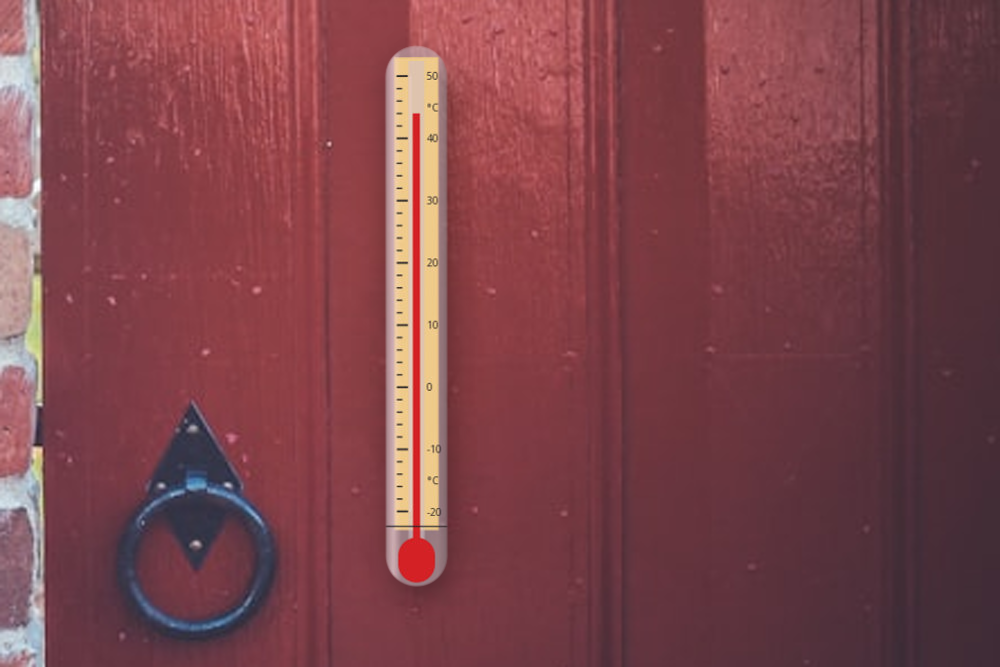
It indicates 44 °C
